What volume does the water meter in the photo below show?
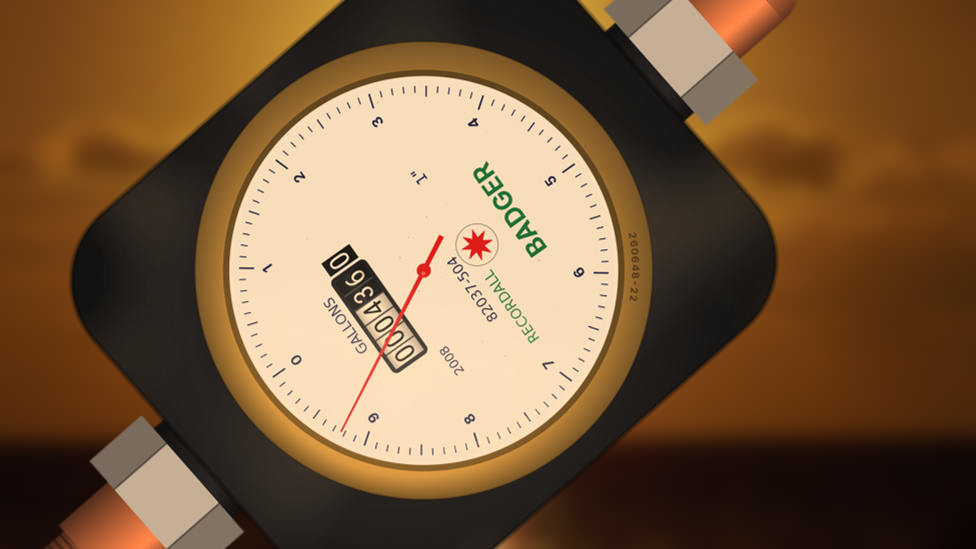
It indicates 4359.2 gal
